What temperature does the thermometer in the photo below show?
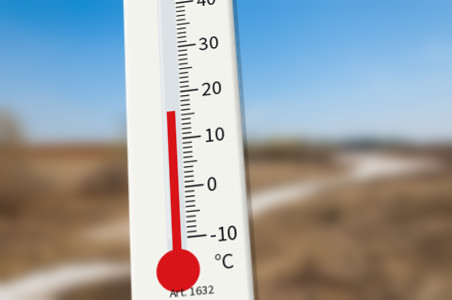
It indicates 16 °C
